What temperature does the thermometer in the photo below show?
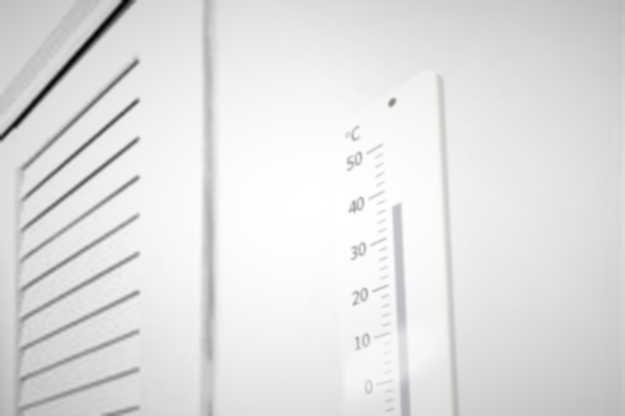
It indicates 36 °C
